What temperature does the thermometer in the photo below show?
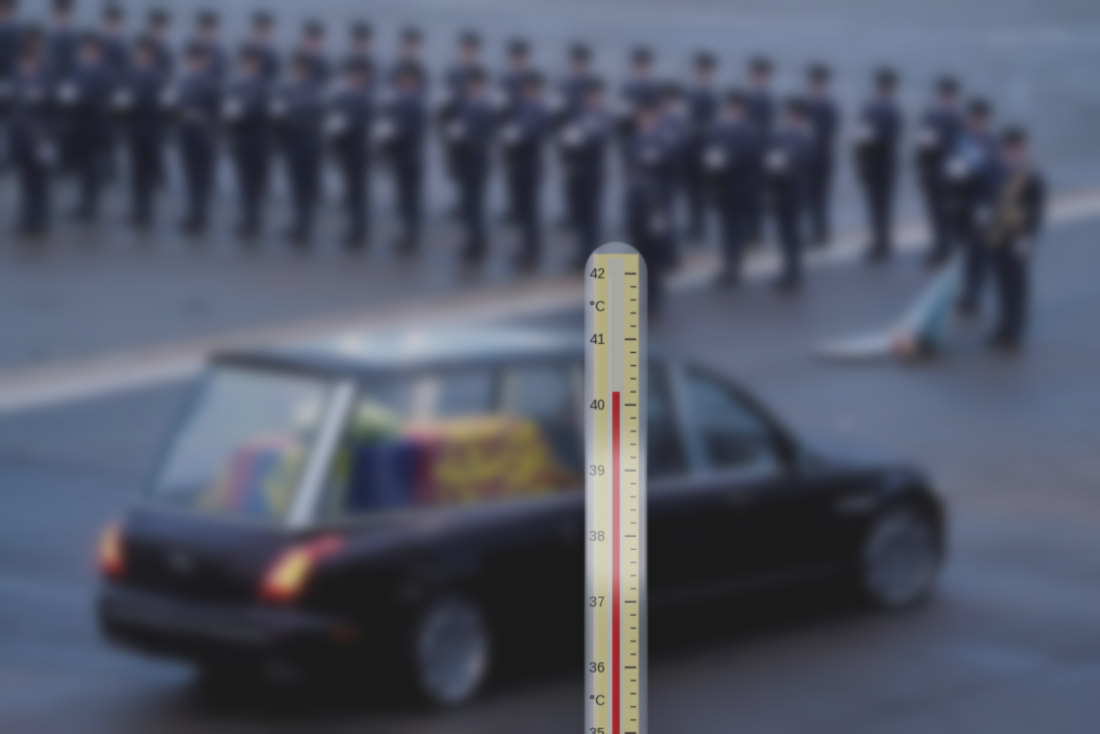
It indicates 40.2 °C
